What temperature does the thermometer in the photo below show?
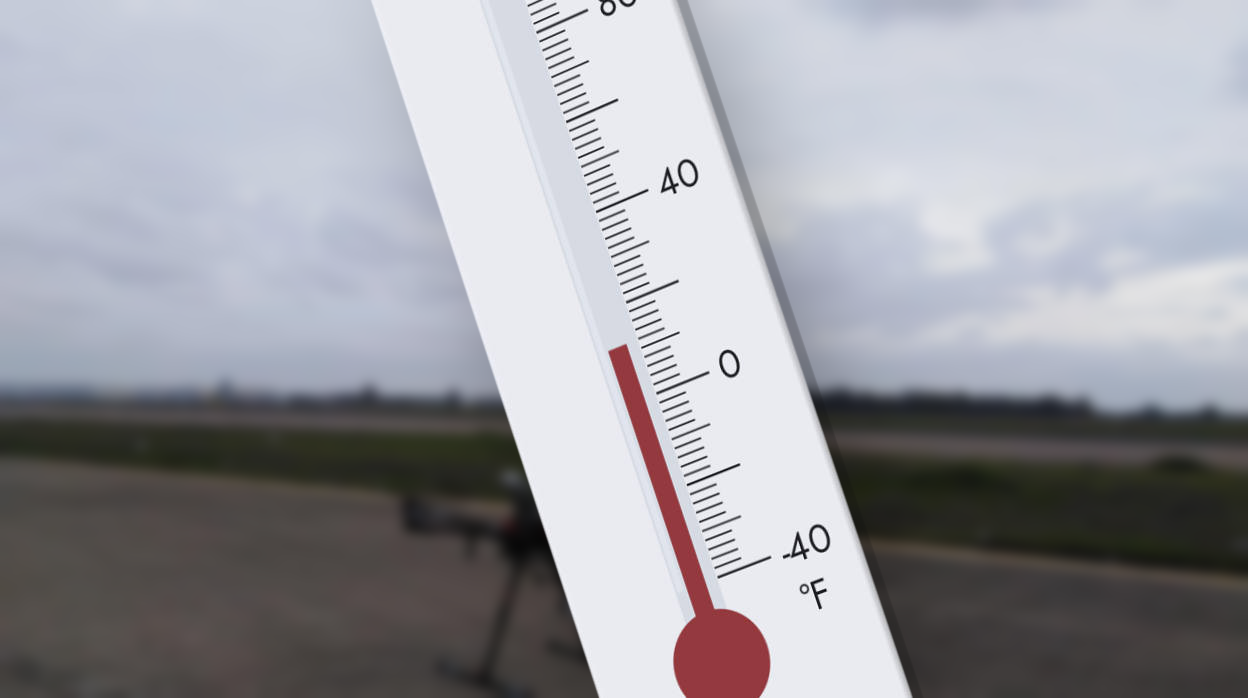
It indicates 12 °F
